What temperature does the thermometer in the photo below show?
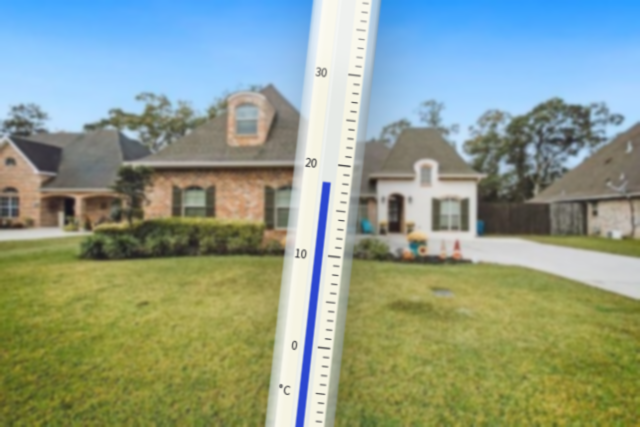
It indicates 18 °C
